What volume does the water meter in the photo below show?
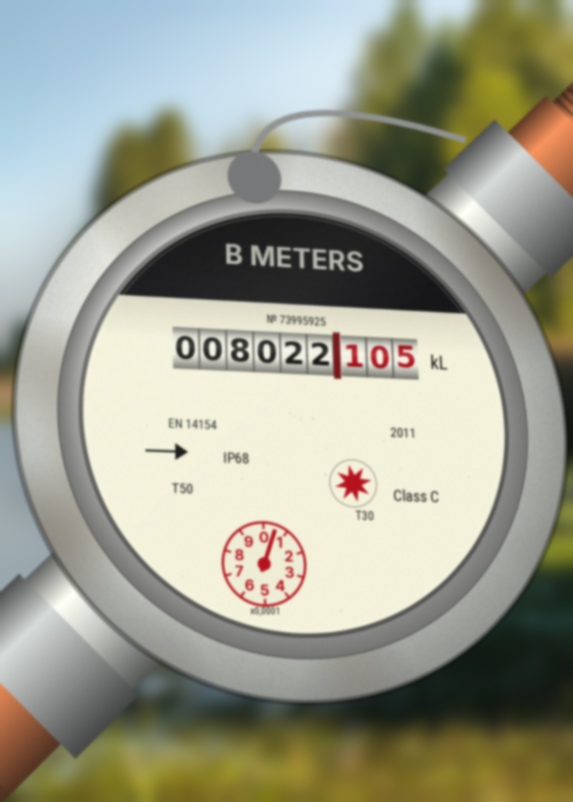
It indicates 8022.1050 kL
